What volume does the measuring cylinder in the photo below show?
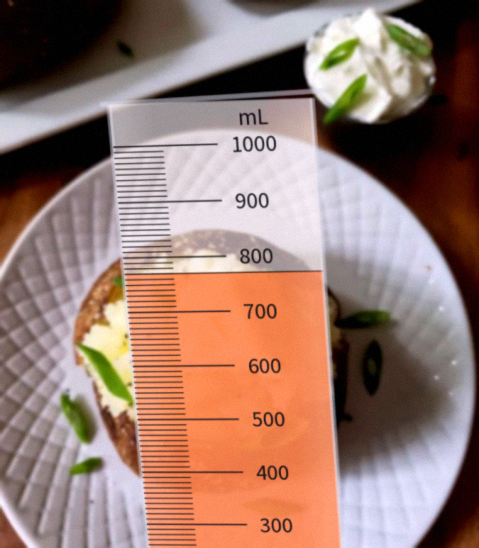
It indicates 770 mL
